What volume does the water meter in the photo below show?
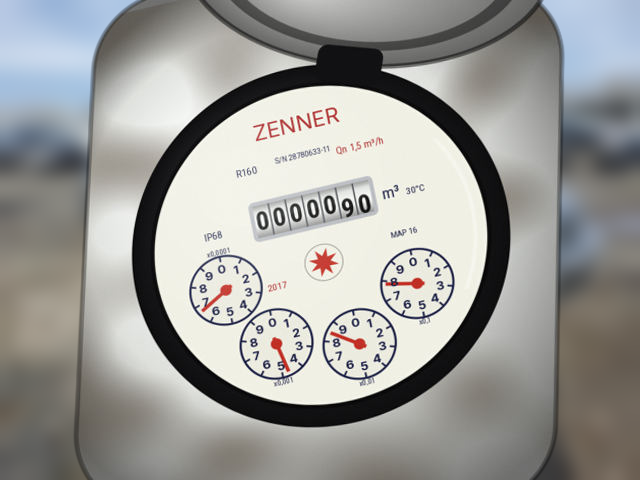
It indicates 89.7846 m³
